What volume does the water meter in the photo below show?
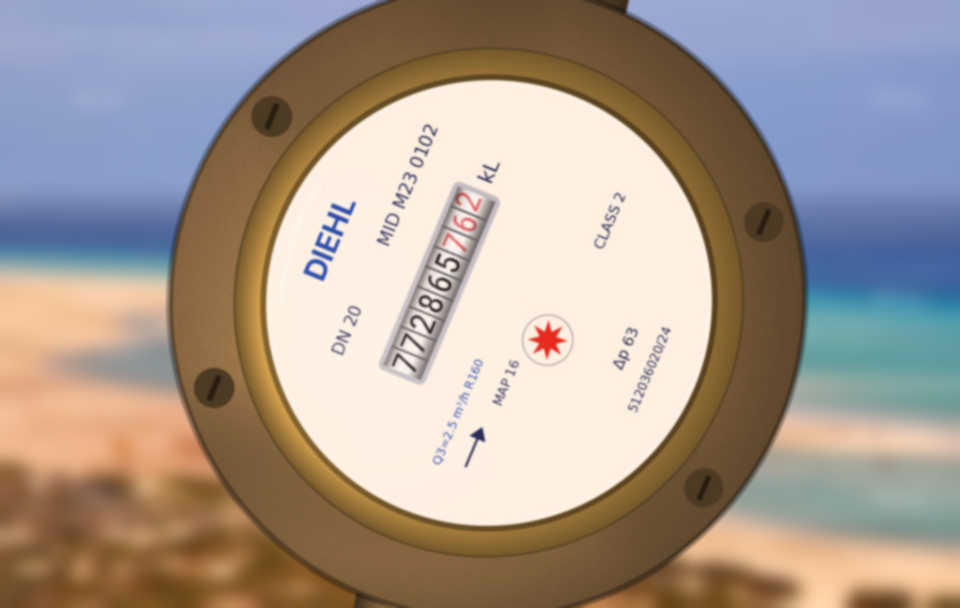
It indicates 772865.762 kL
